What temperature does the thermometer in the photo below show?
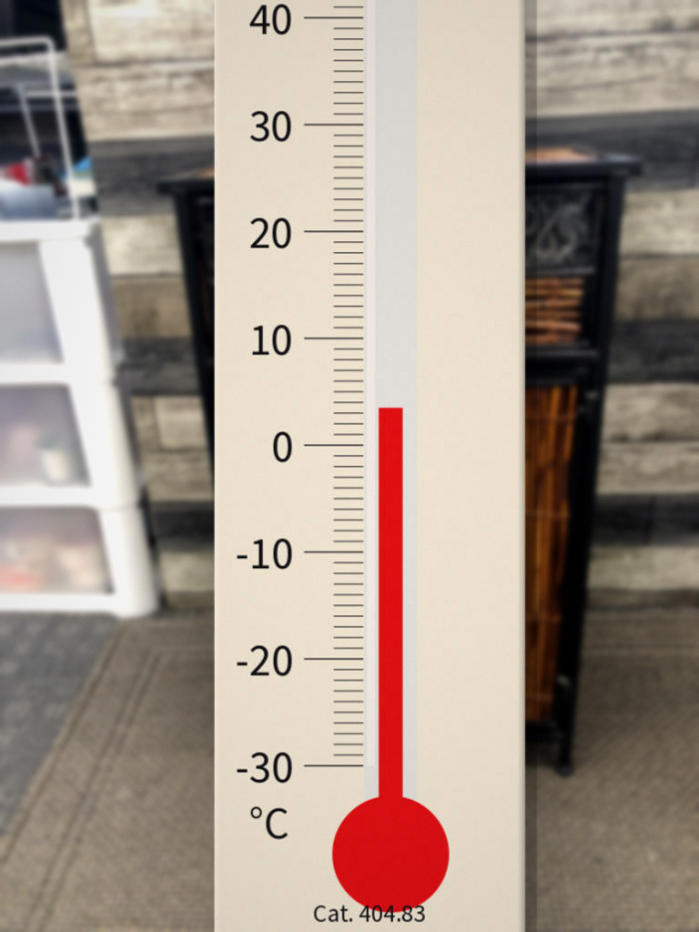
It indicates 3.5 °C
